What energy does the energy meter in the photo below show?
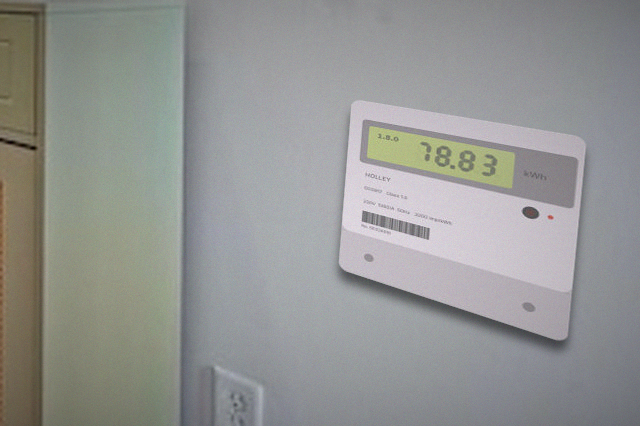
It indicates 78.83 kWh
